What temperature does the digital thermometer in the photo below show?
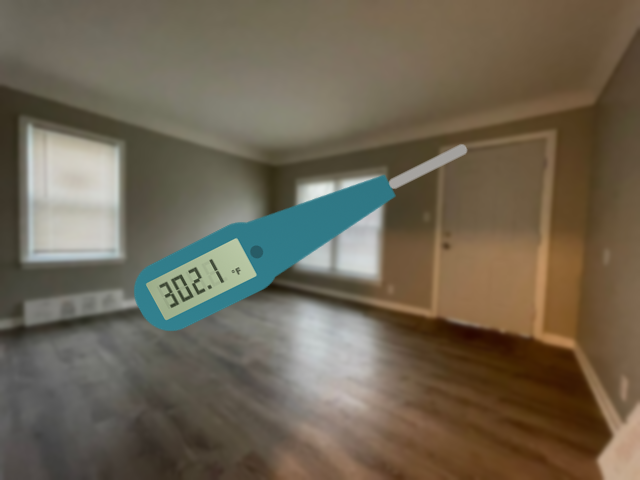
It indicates 302.1 °F
